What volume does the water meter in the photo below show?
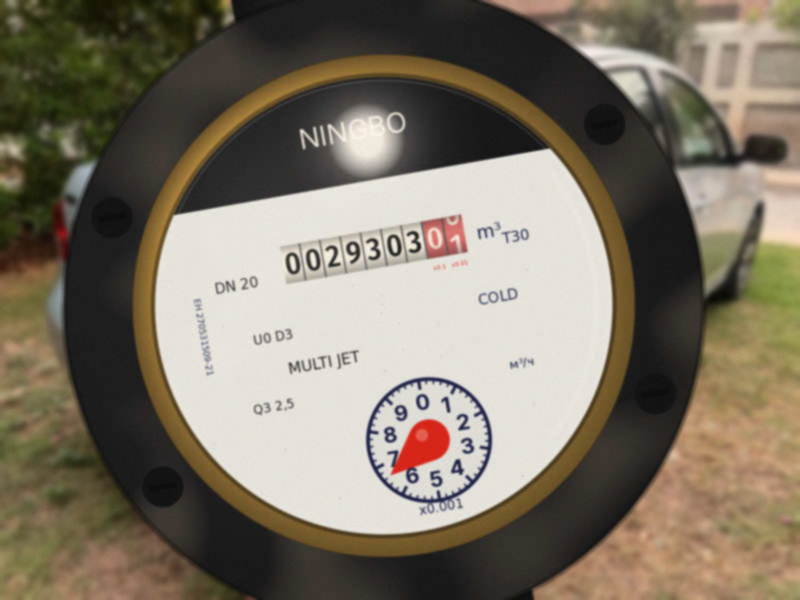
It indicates 29303.006 m³
